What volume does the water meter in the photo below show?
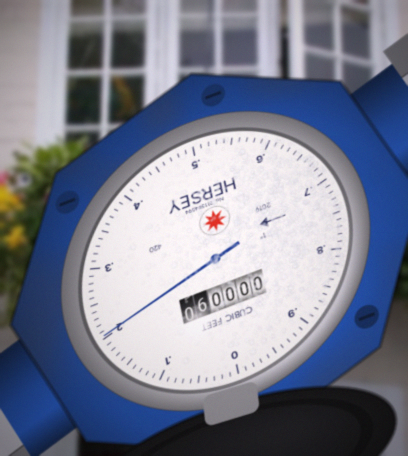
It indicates 90.20 ft³
